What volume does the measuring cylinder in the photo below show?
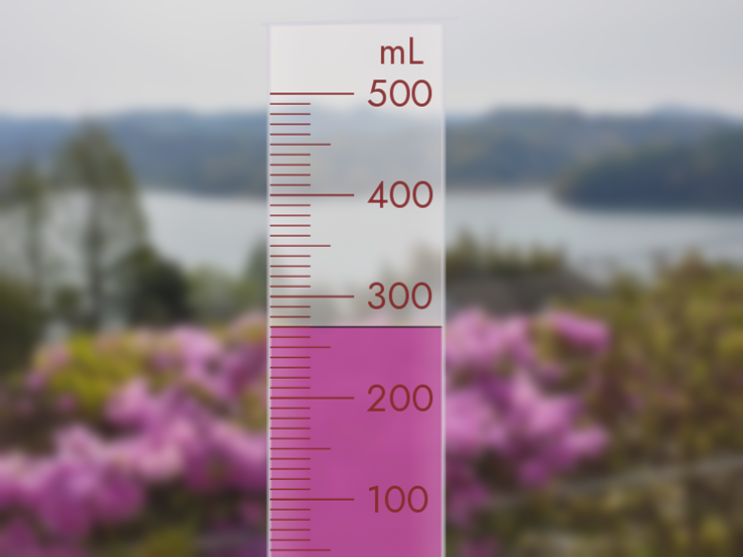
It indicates 270 mL
